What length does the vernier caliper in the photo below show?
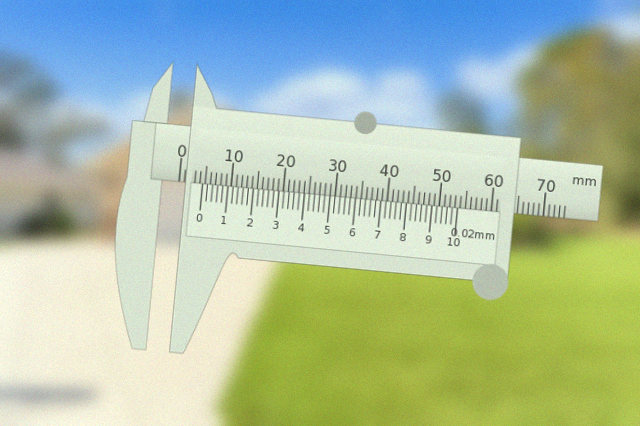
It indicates 4.5 mm
